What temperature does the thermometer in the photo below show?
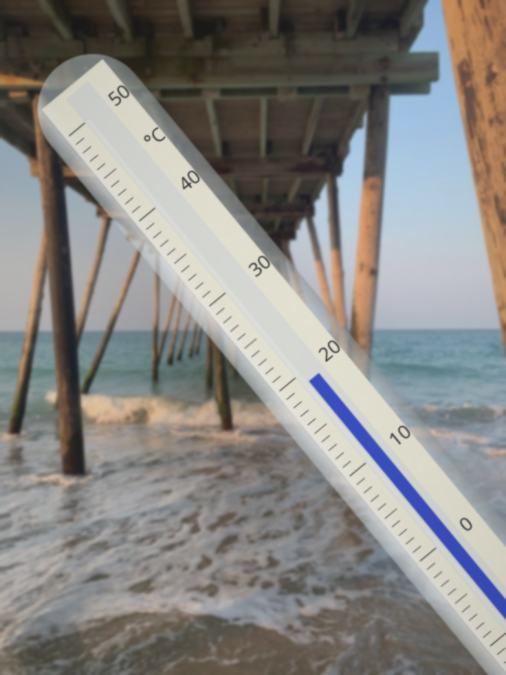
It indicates 19 °C
